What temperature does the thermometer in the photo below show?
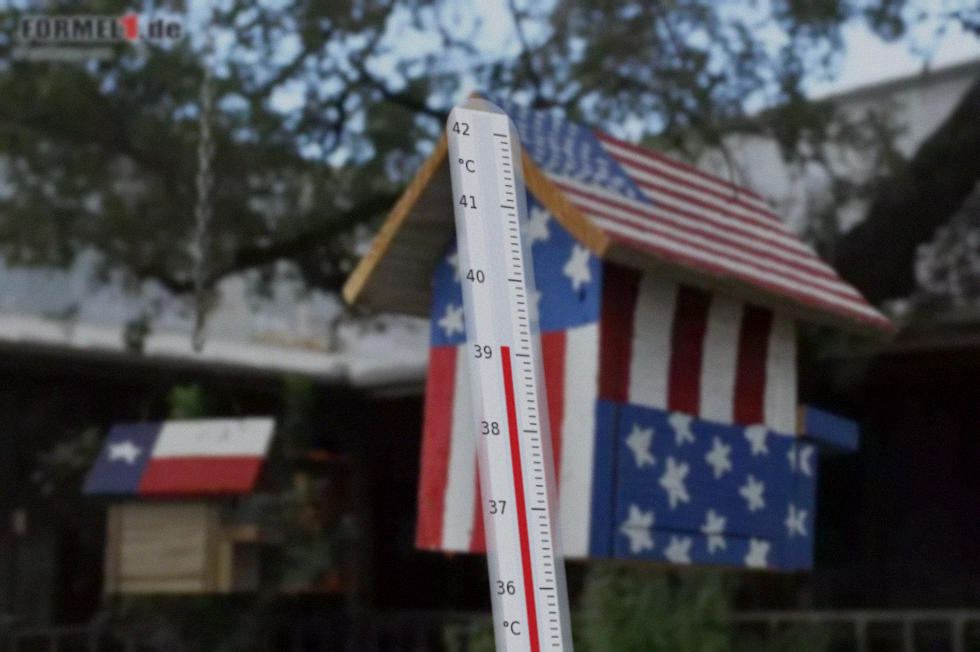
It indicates 39.1 °C
